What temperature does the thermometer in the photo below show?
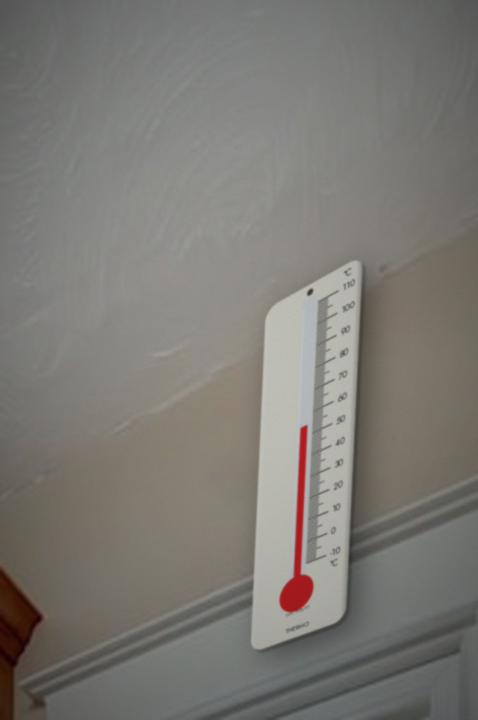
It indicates 55 °C
